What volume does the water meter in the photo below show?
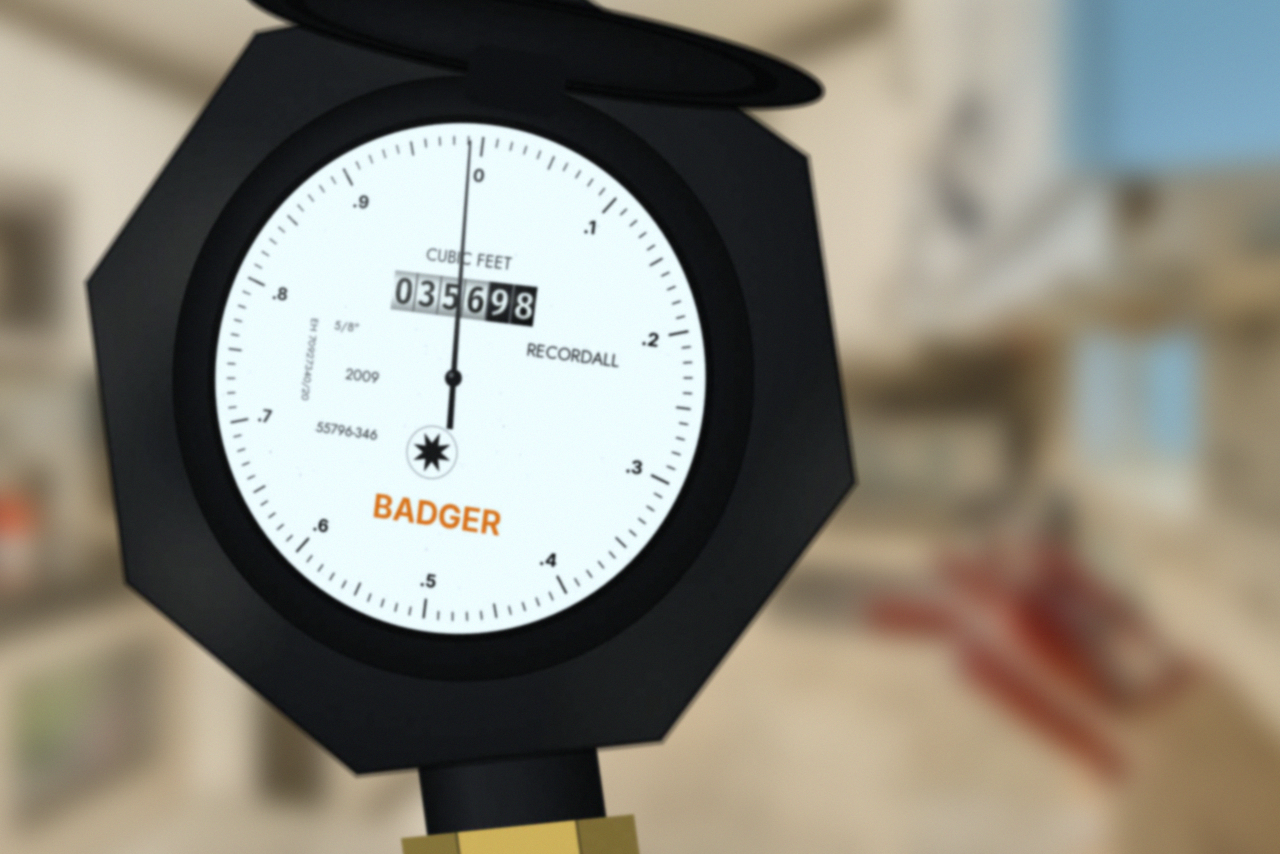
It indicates 35697.99 ft³
